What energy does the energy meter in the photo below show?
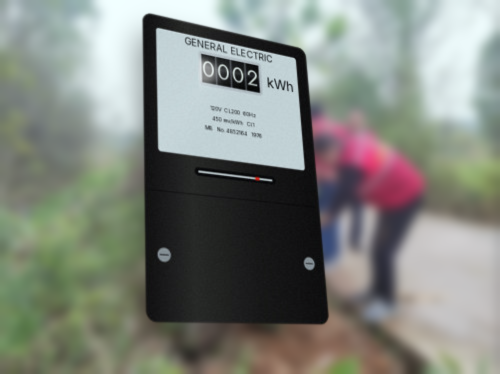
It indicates 2 kWh
